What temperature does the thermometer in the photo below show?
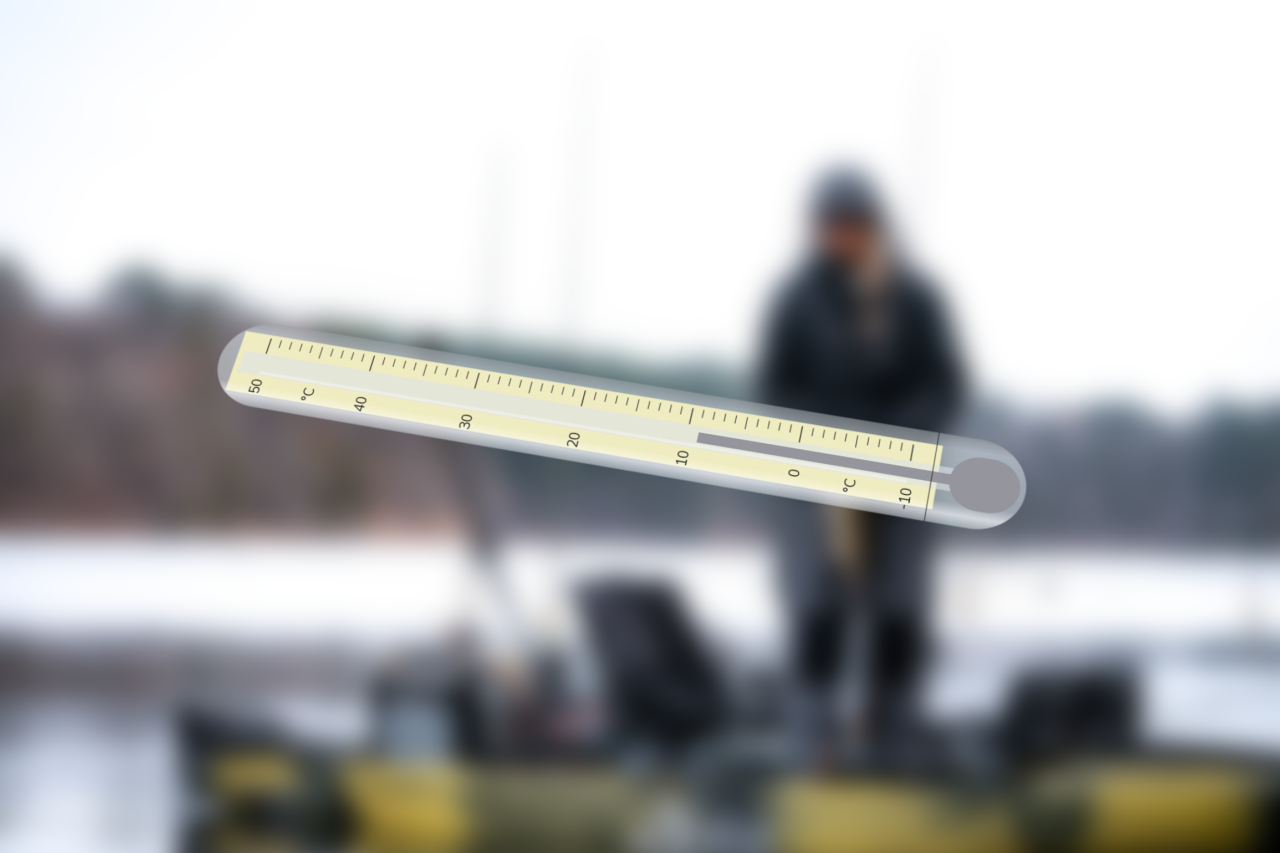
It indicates 9 °C
